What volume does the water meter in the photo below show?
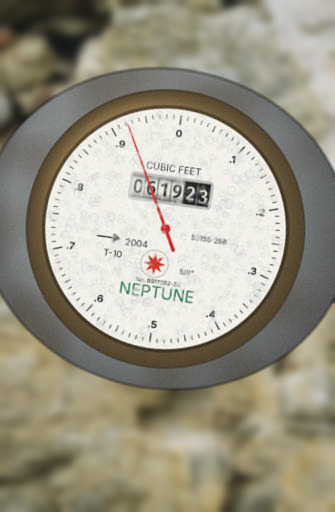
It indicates 61922.92 ft³
